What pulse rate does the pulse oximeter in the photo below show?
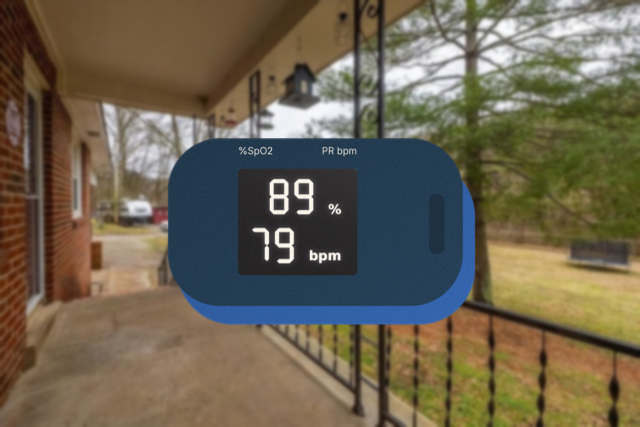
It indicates 79 bpm
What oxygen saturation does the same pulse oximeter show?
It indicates 89 %
